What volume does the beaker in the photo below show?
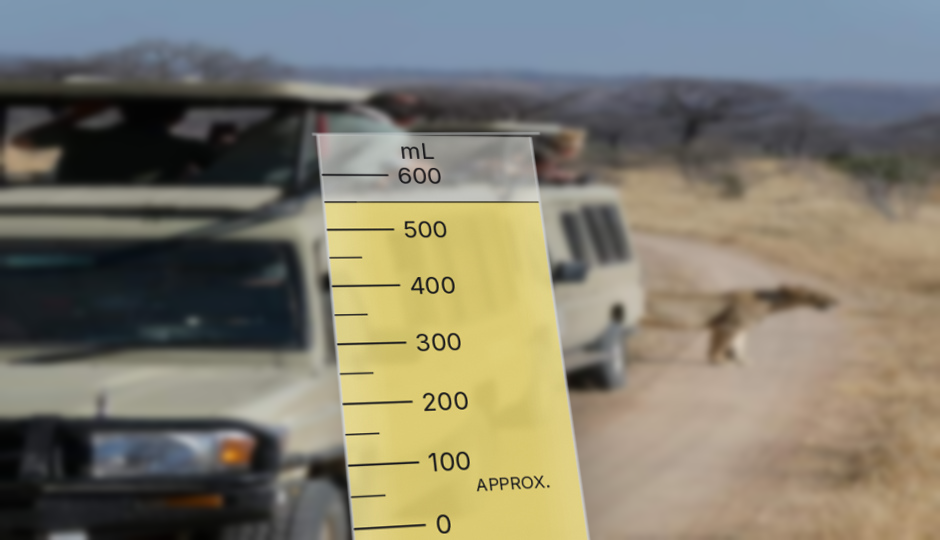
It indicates 550 mL
